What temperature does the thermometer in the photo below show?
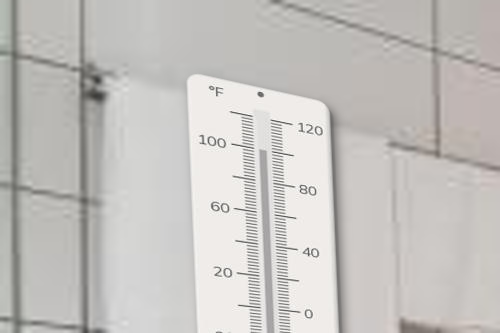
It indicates 100 °F
